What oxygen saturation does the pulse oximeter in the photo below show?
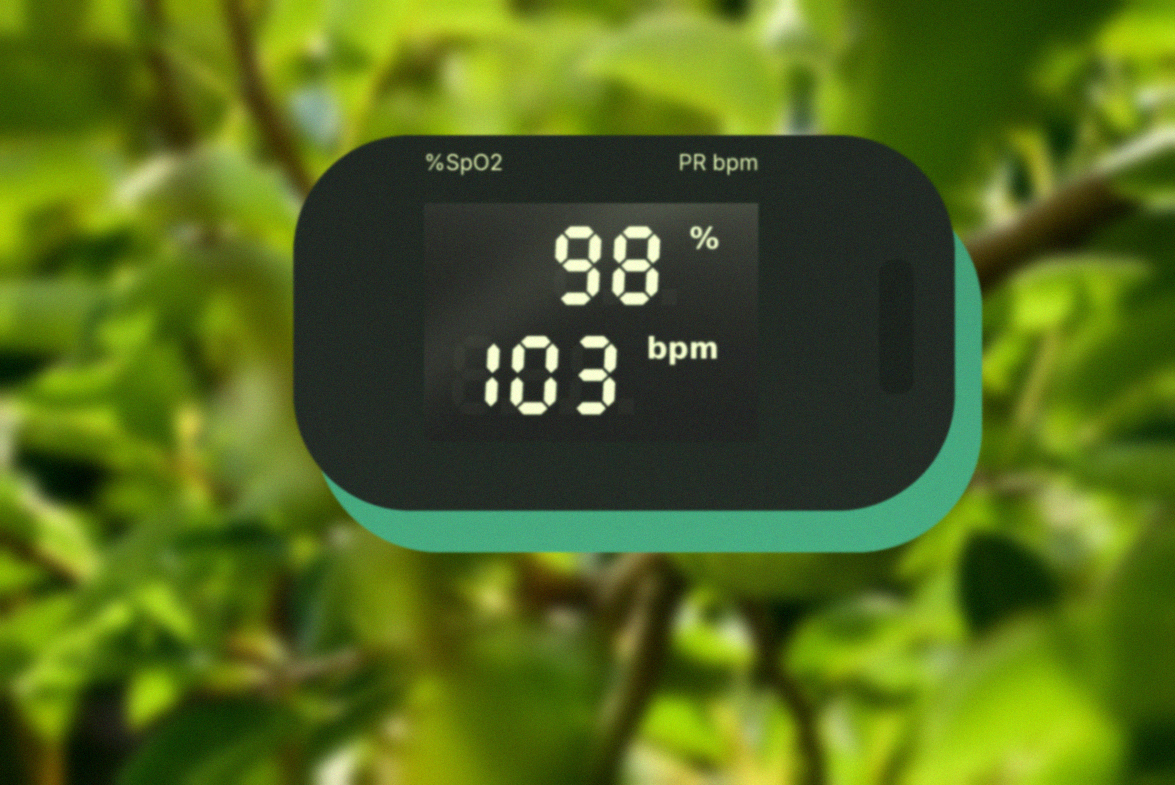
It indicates 98 %
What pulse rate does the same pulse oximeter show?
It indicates 103 bpm
